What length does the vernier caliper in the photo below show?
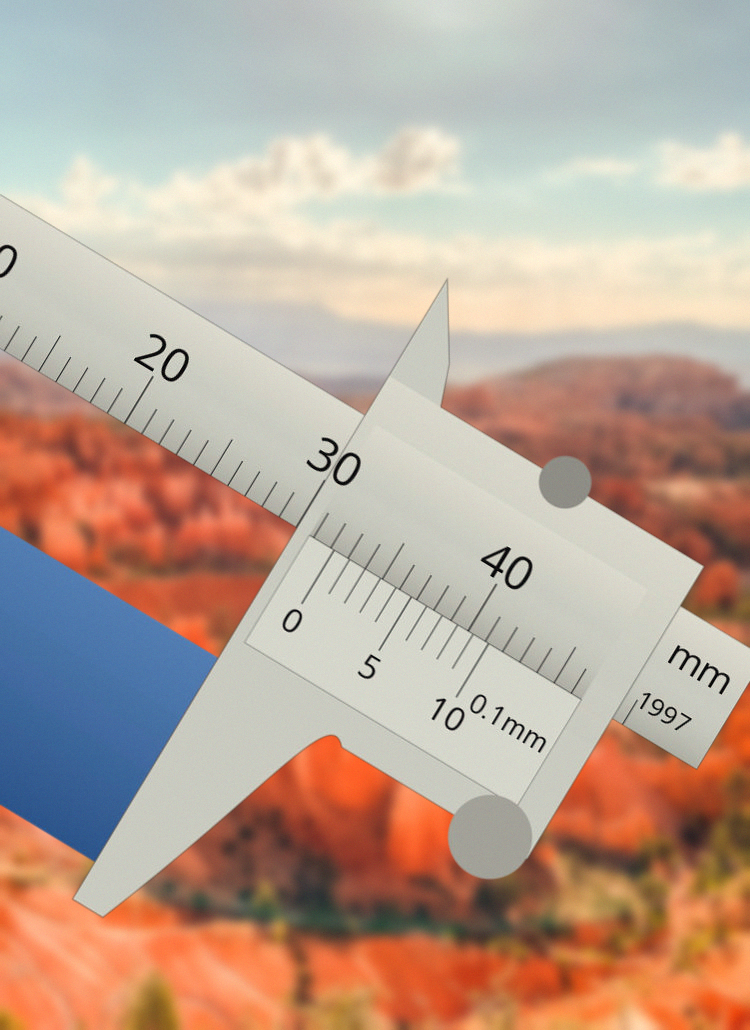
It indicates 32.2 mm
